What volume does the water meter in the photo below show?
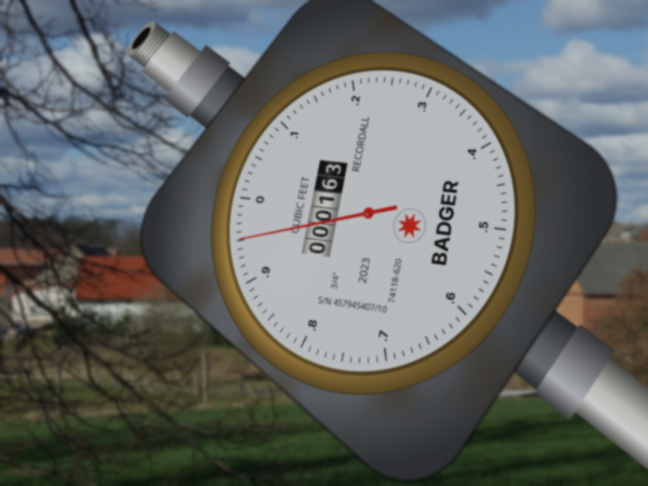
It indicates 162.95 ft³
